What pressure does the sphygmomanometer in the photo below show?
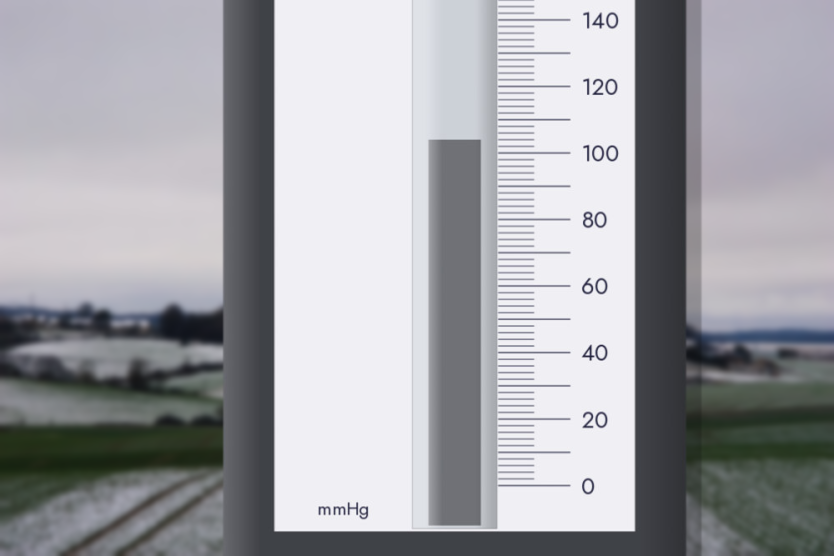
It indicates 104 mmHg
